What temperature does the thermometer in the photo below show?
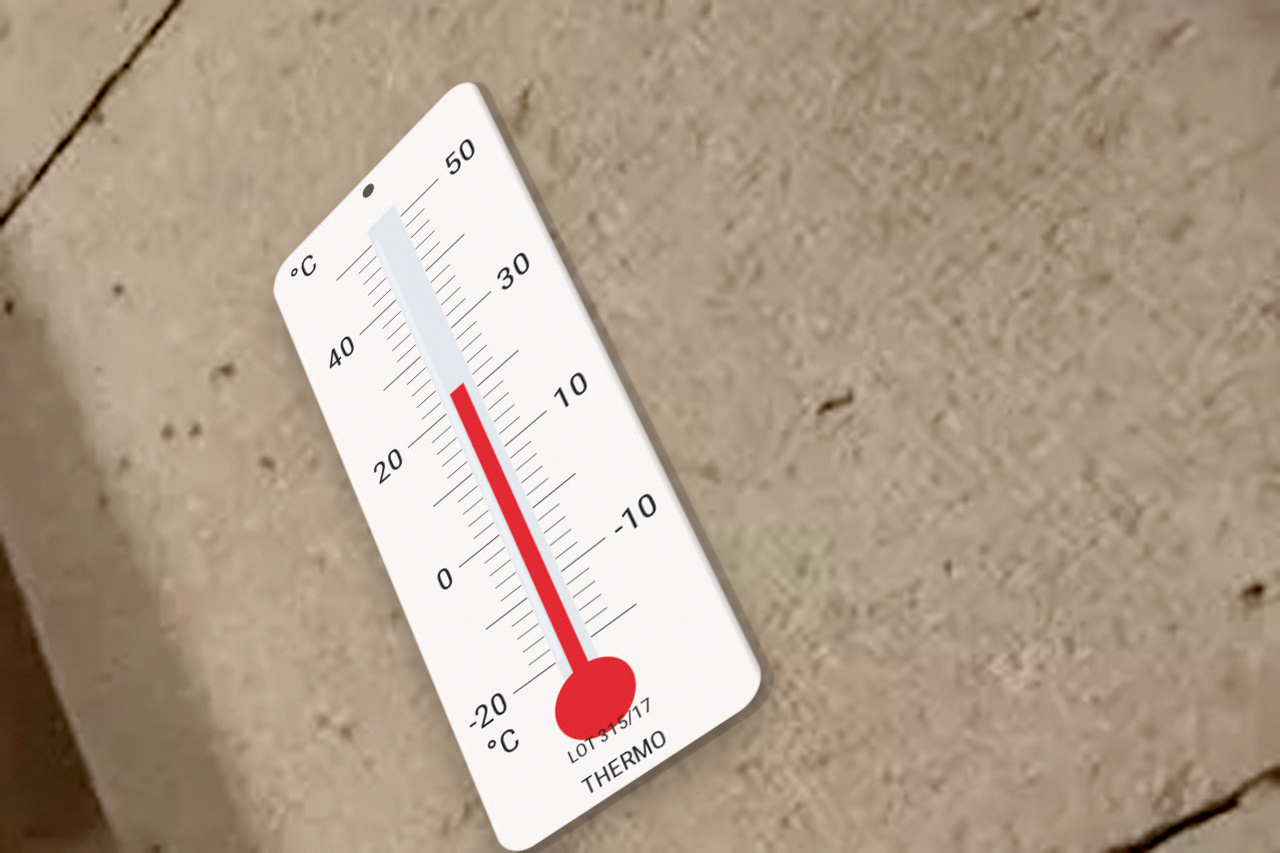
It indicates 22 °C
